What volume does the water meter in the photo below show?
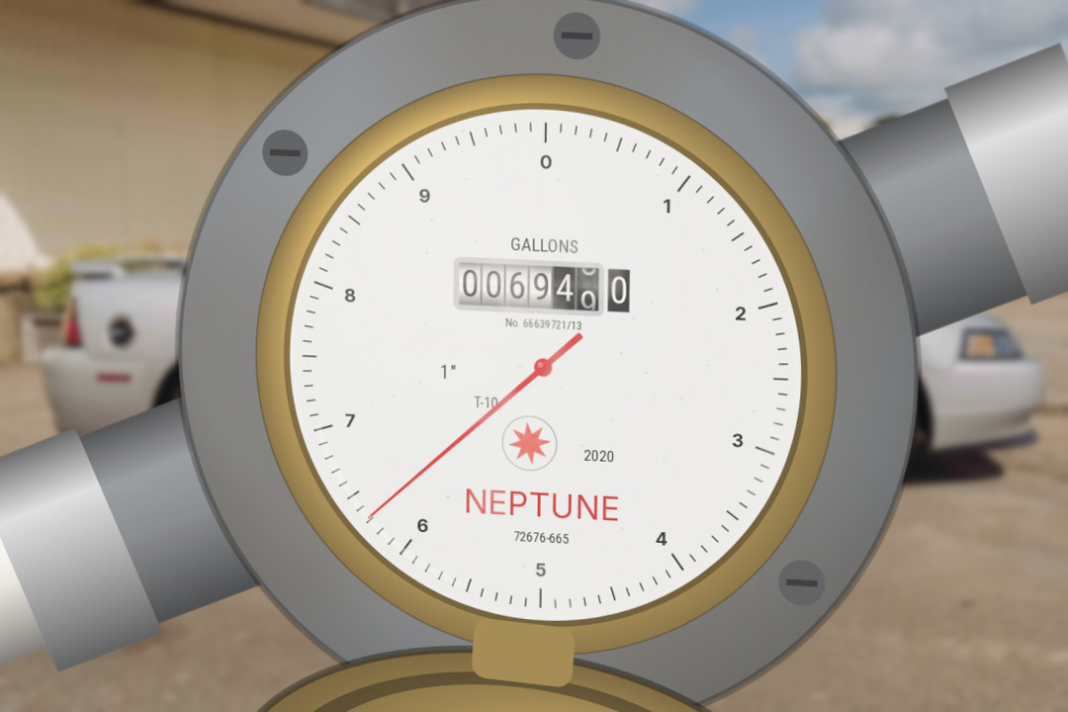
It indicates 69486.3 gal
